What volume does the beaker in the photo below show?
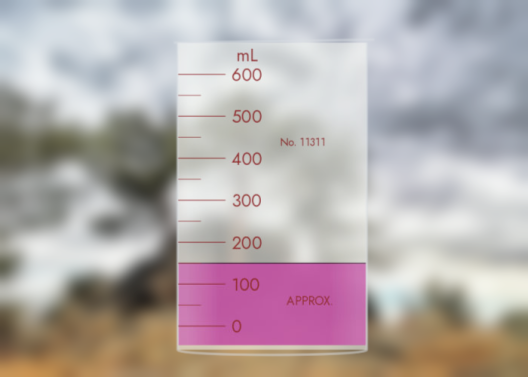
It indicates 150 mL
